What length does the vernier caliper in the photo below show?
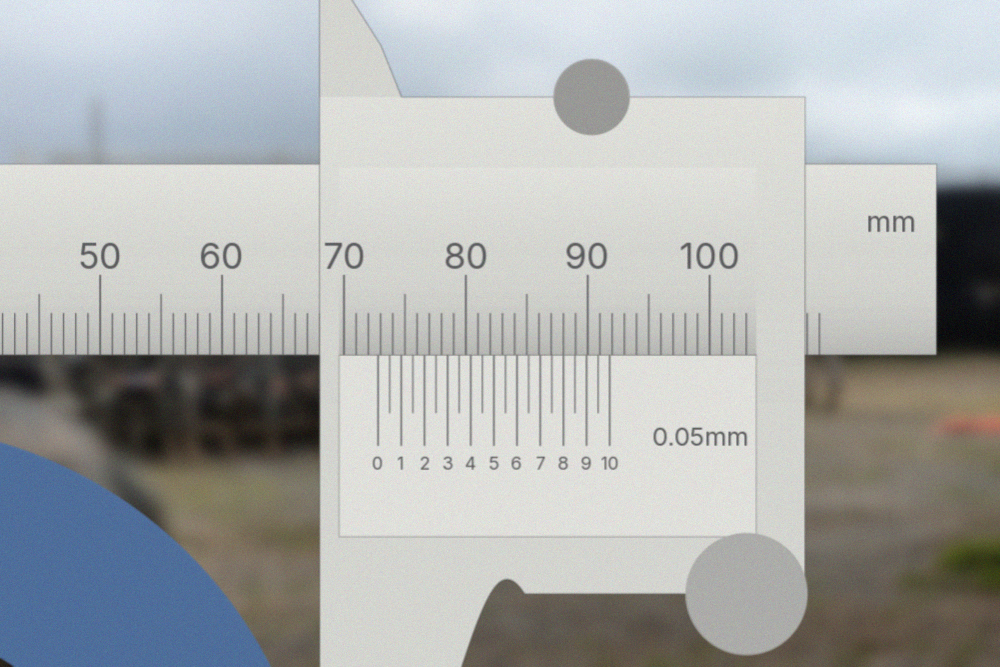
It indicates 72.8 mm
